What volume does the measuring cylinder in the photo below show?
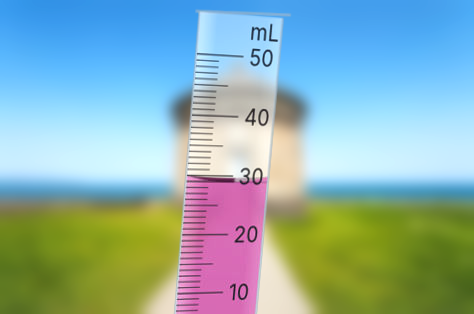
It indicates 29 mL
